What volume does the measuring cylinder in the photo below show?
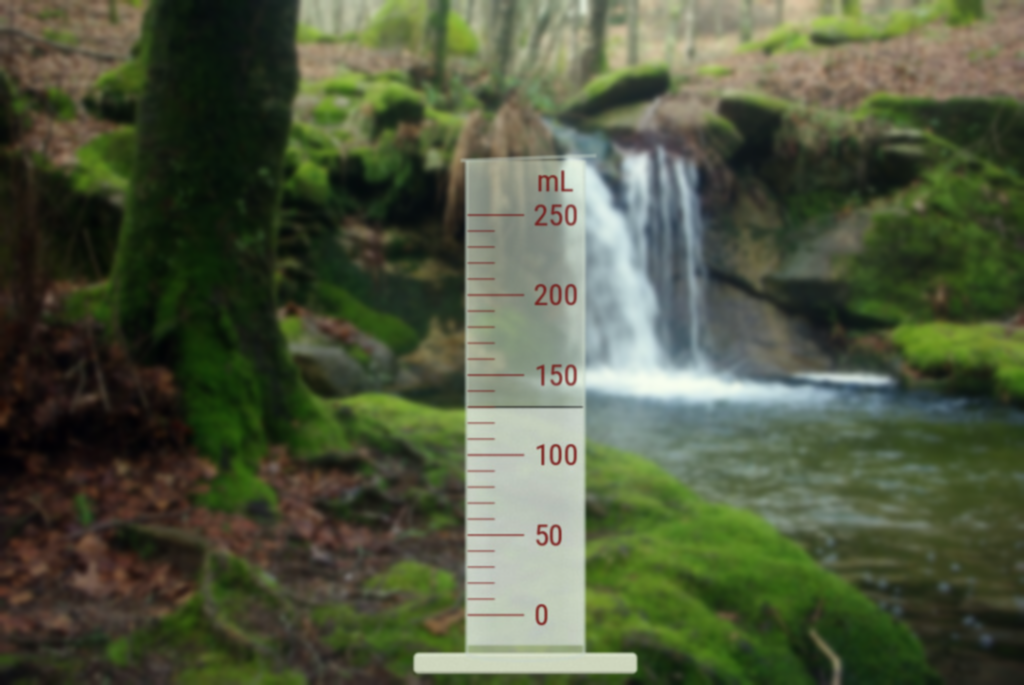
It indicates 130 mL
